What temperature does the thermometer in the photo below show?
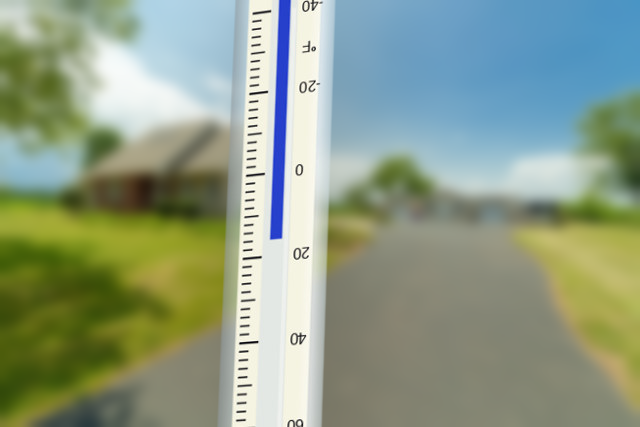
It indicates 16 °F
